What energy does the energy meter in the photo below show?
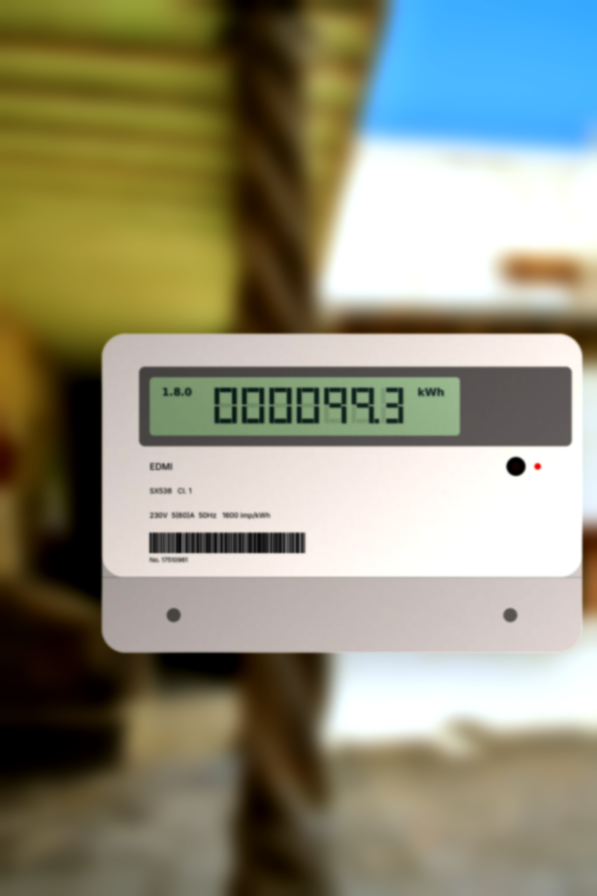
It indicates 99.3 kWh
